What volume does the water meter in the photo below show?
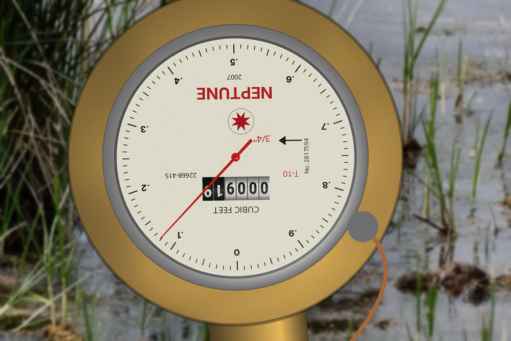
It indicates 919.12 ft³
